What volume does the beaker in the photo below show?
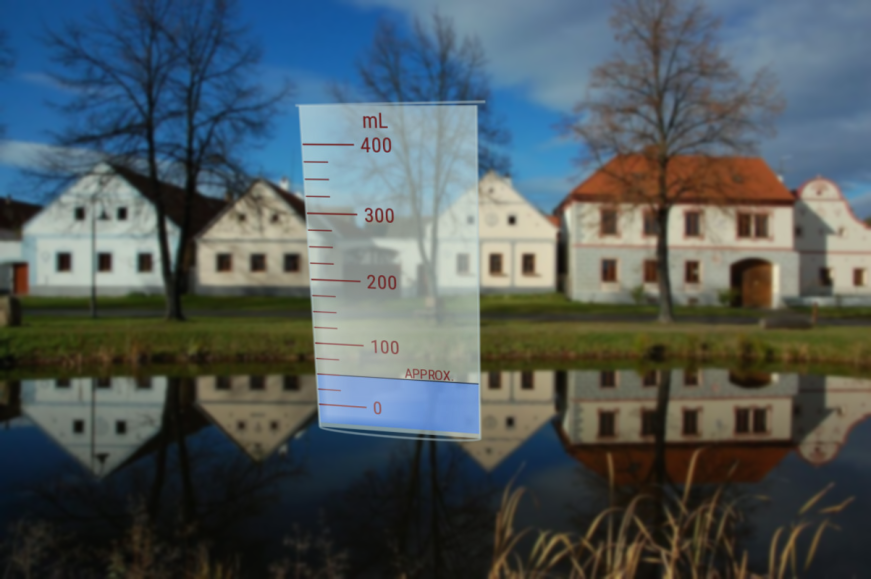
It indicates 50 mL
